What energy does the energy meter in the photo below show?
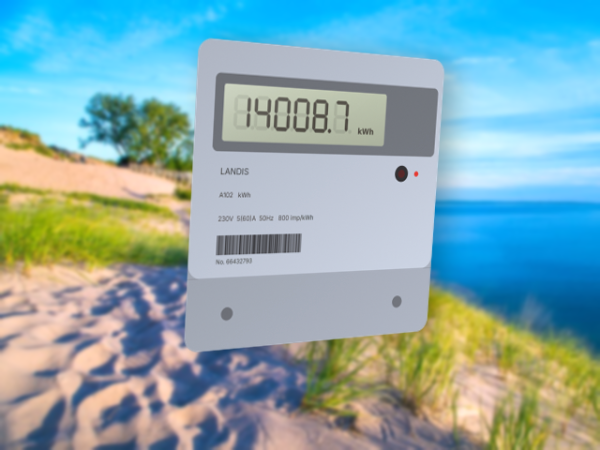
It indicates 14008.7 kWh
